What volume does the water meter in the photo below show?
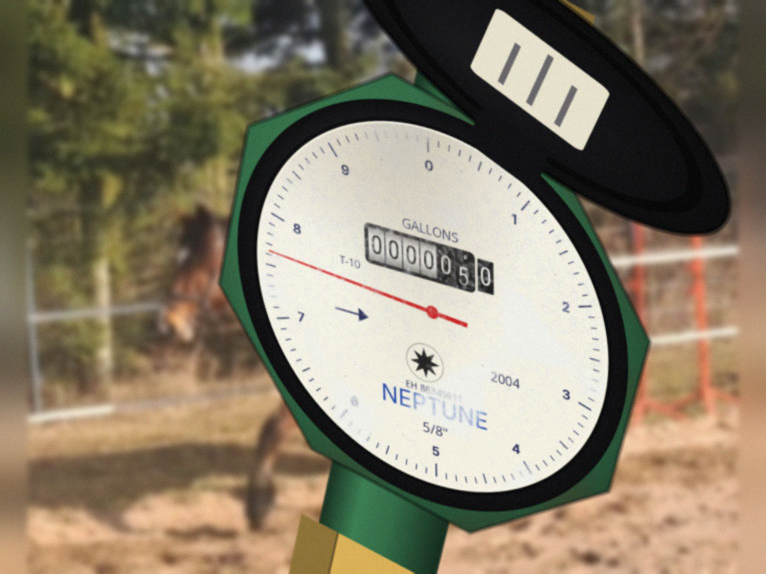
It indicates 47.6 gal
